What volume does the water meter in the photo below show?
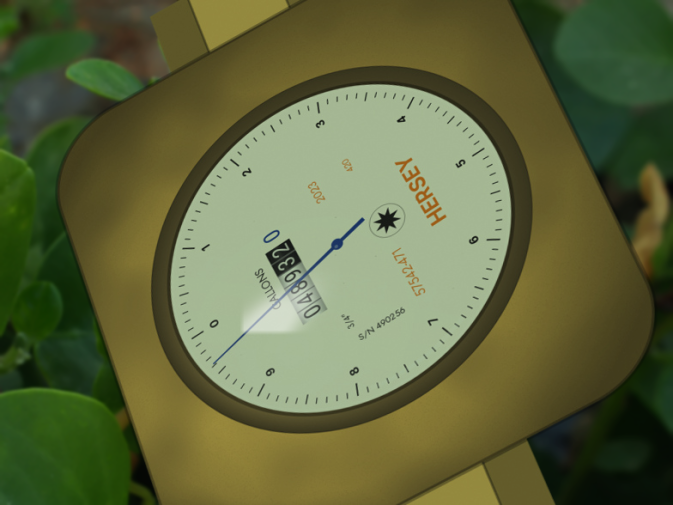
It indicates 489319.6 gal
